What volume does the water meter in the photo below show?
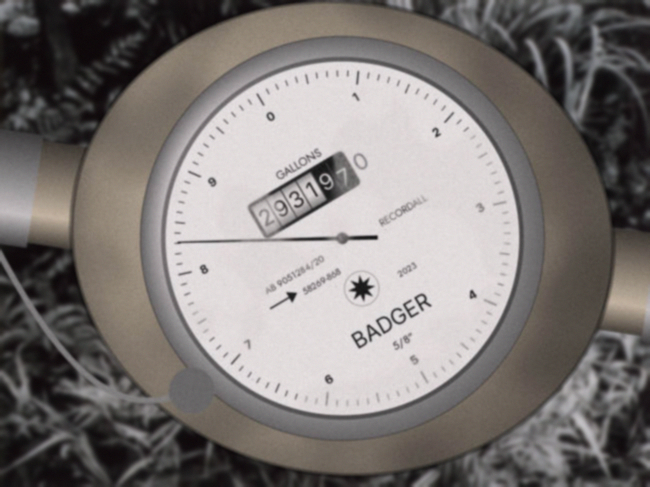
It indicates 2931968.3 gal
